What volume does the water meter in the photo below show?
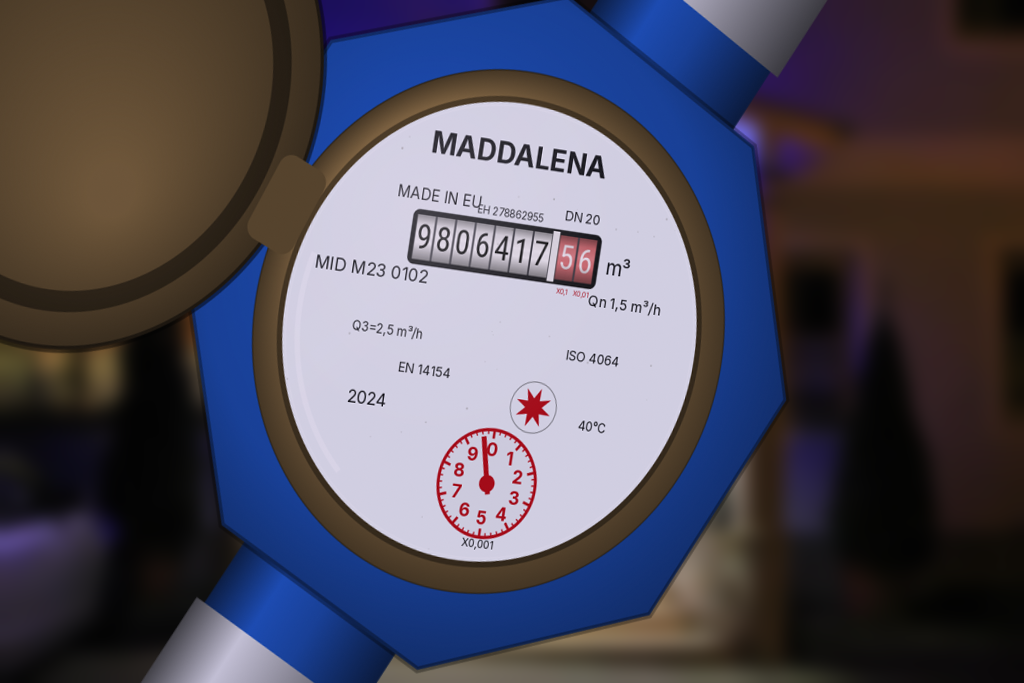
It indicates 9806417.559 m³
